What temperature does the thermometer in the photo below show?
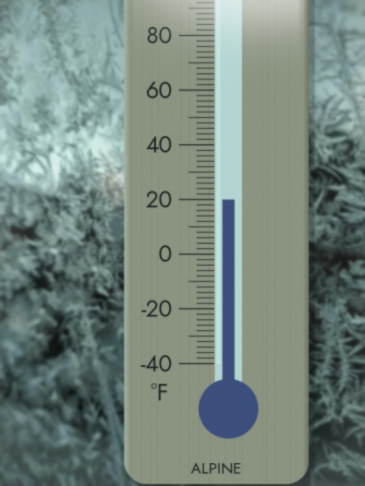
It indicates 20 °F
